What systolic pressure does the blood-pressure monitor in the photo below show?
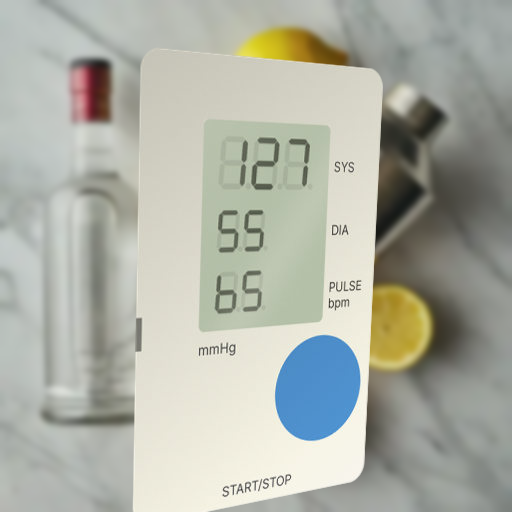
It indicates 127 mmHg
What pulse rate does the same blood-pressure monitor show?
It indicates 65 bpm
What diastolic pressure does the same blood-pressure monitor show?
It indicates 55 mmHg
